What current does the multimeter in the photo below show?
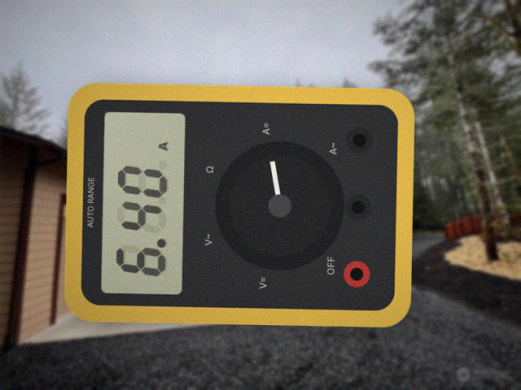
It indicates 6.40 A
